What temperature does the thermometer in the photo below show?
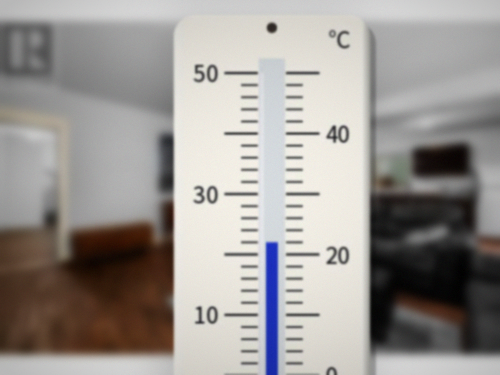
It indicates 22 °C
